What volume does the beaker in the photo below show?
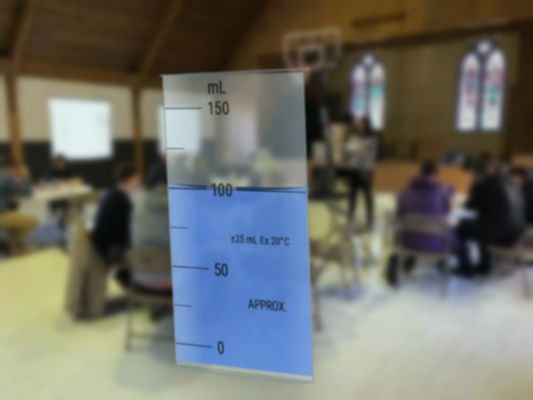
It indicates 100 mL
